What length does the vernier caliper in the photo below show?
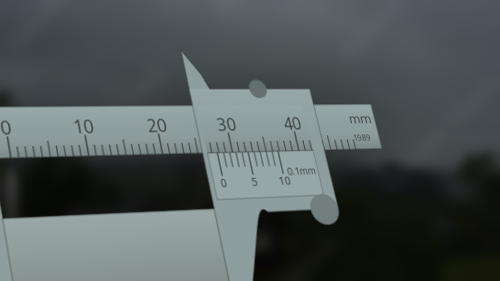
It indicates 27.8 mm
